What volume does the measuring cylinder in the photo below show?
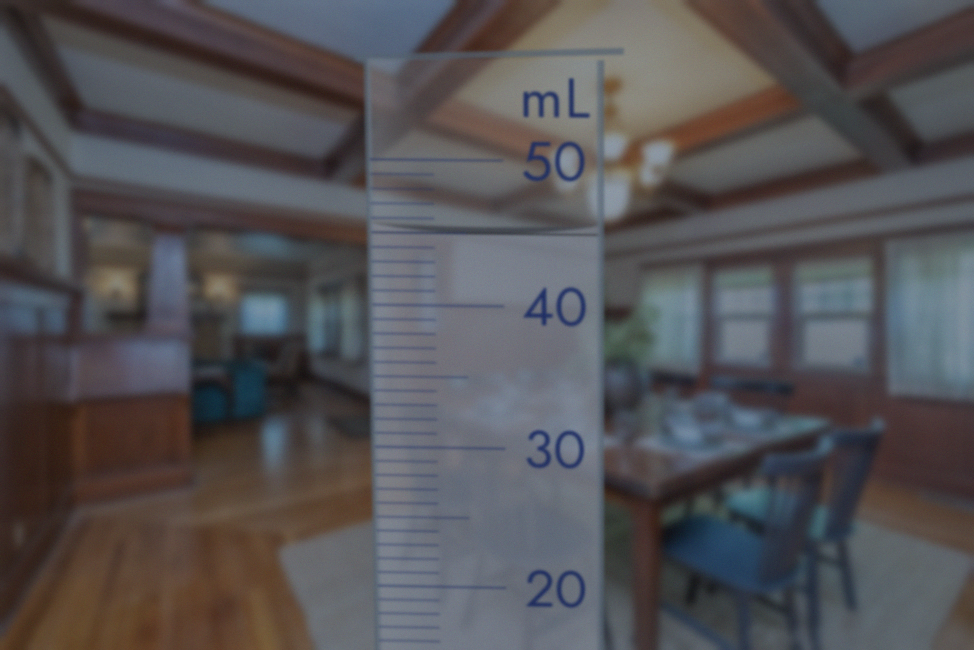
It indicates 45 mL
